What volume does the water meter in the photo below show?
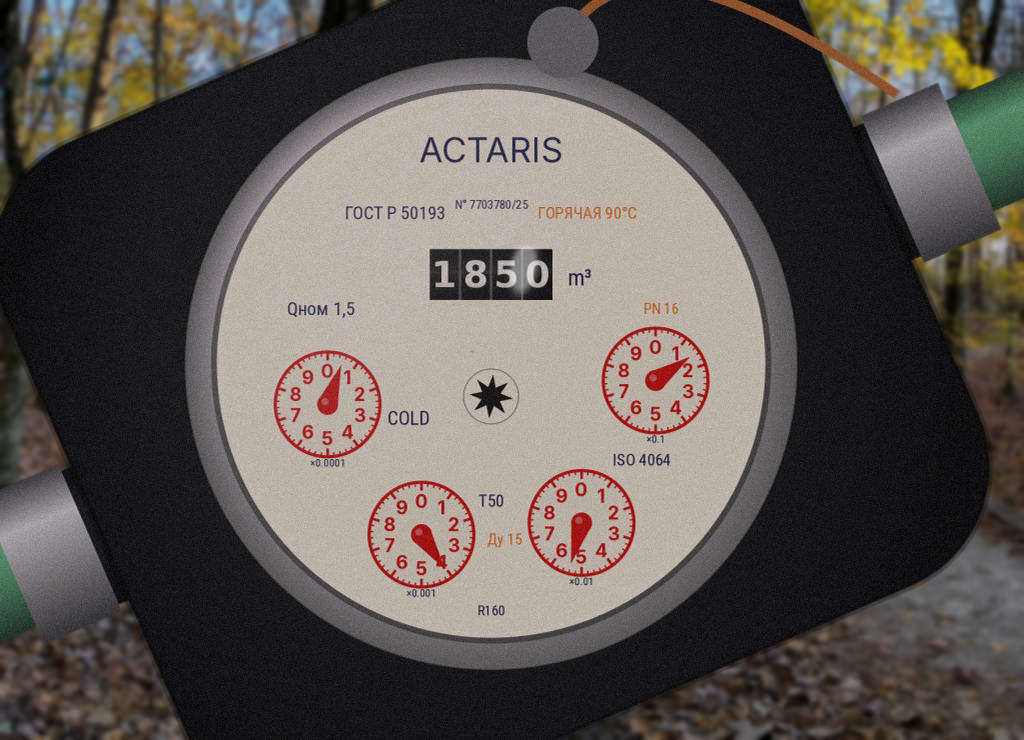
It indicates 1850.1540 m³
